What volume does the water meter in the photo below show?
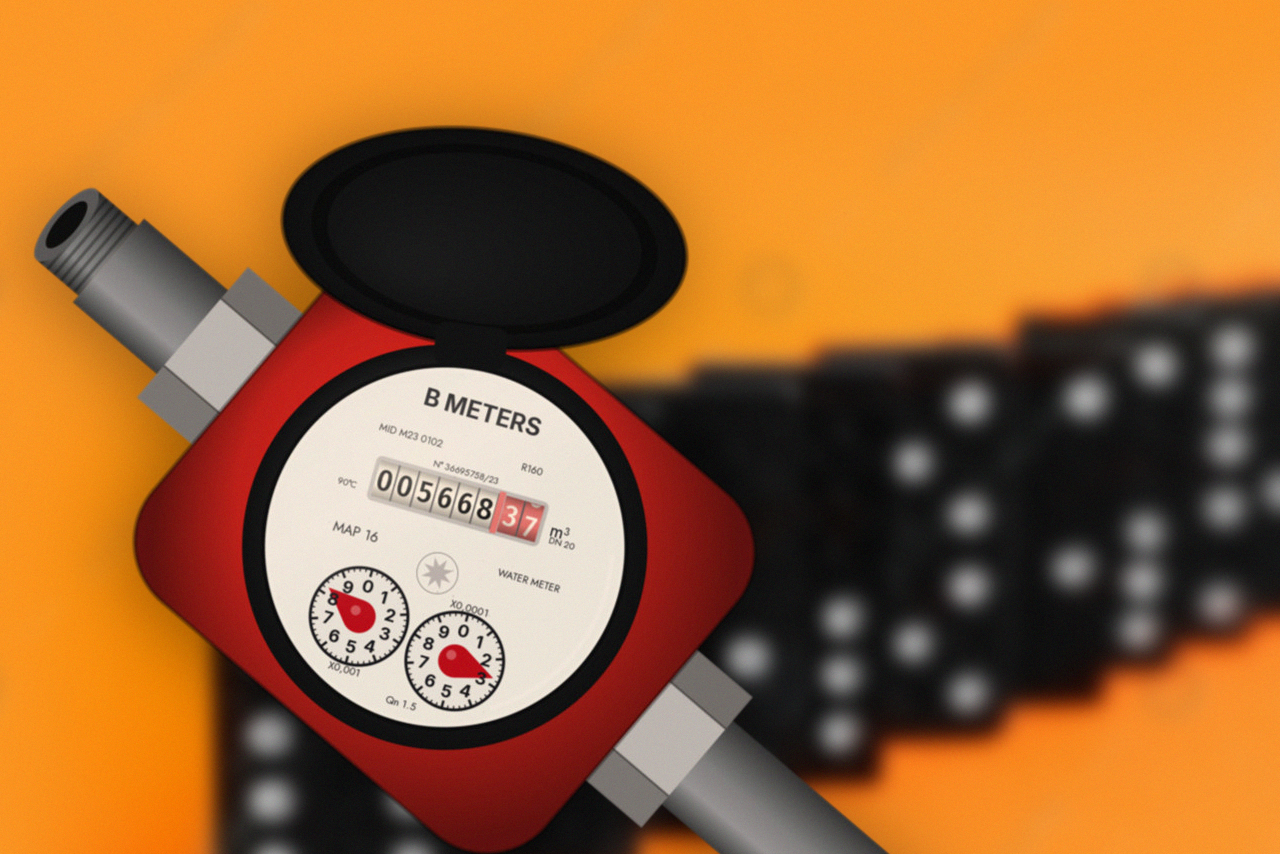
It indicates 5668.3682 m³
